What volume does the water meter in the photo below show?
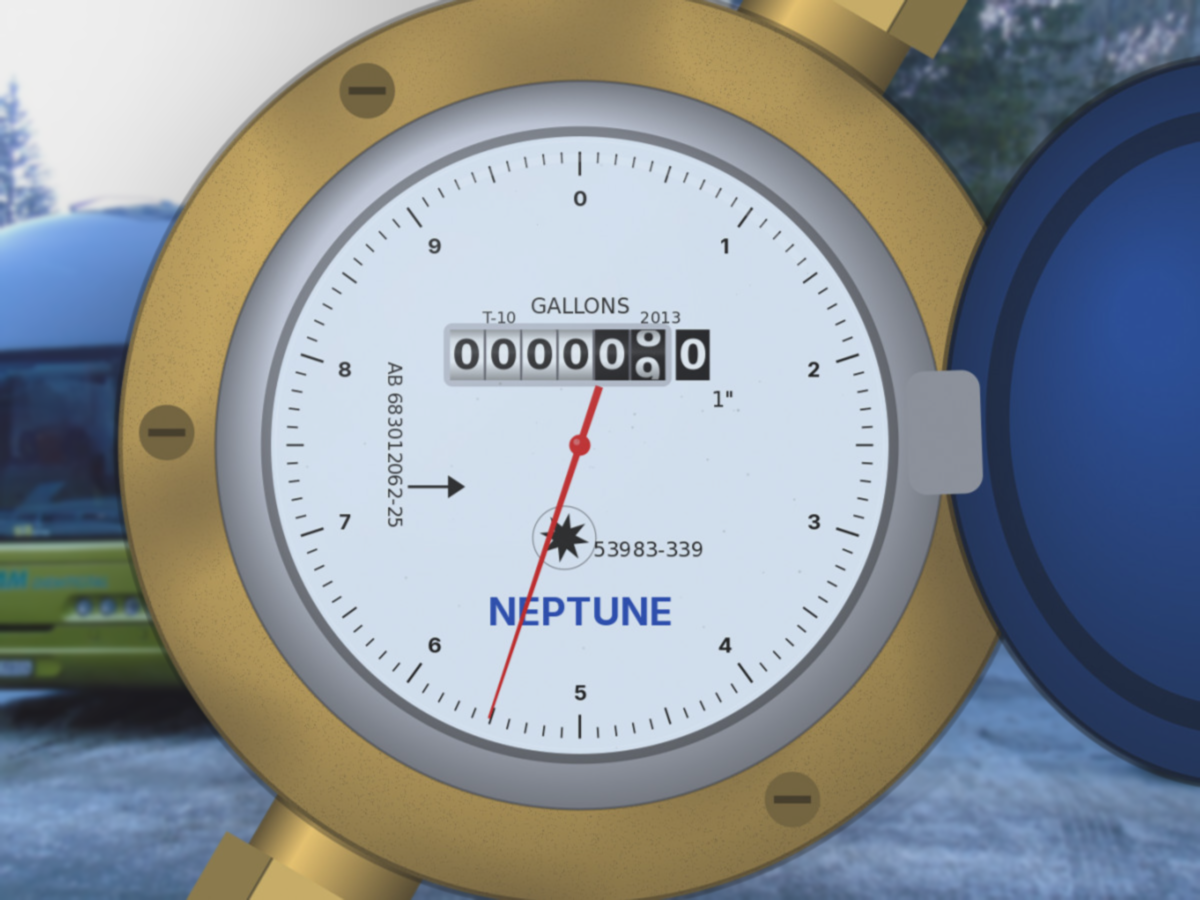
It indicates 85.5 gal
